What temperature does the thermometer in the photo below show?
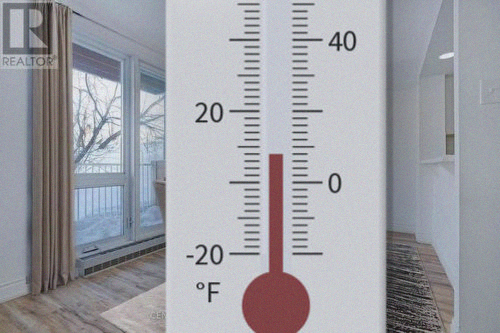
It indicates 8 °F
